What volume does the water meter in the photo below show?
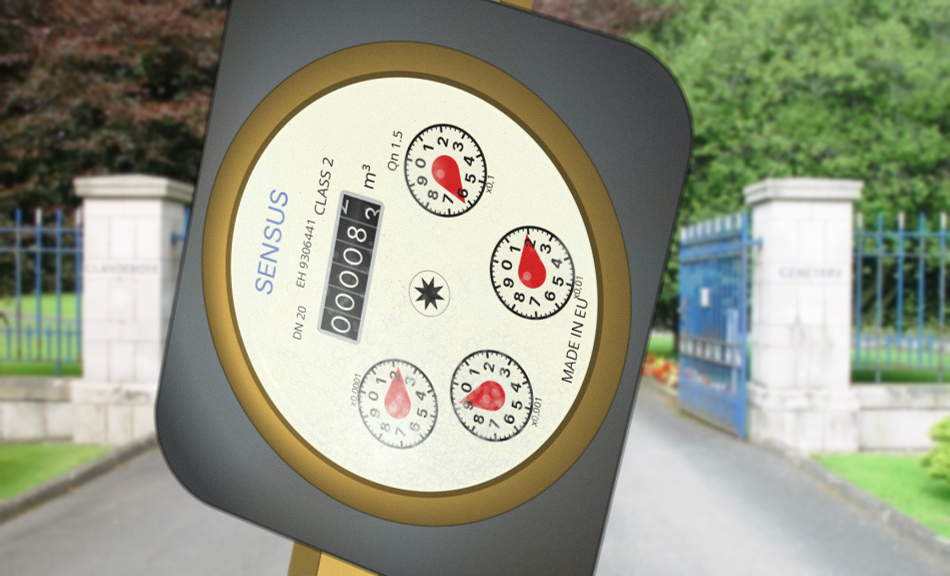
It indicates 82.6192 m³
